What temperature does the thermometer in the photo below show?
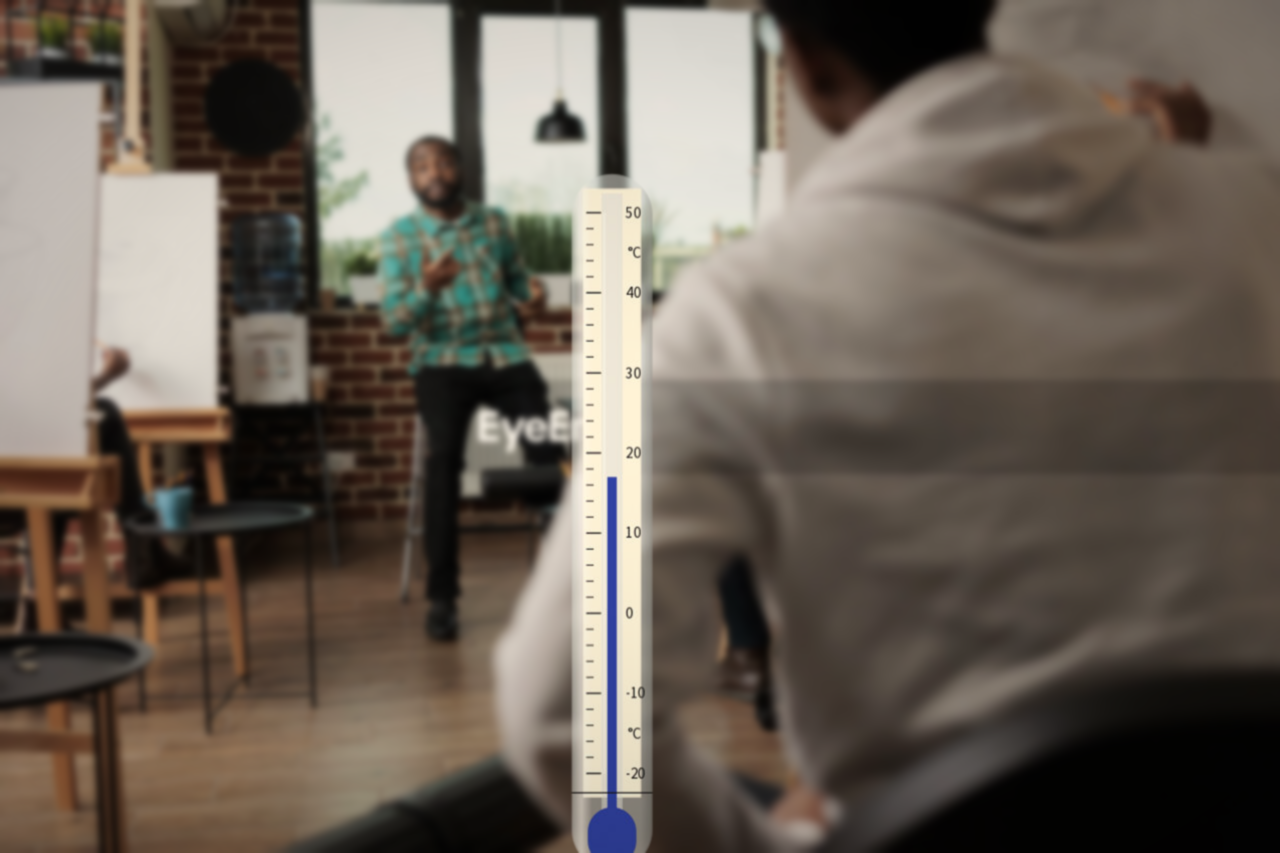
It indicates 17 °C
